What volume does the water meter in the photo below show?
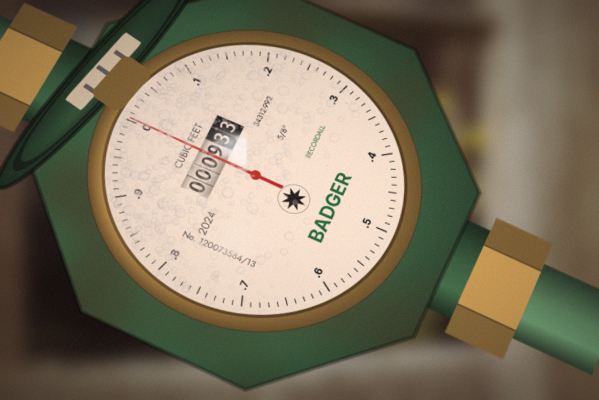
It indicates 933.00 ft³
